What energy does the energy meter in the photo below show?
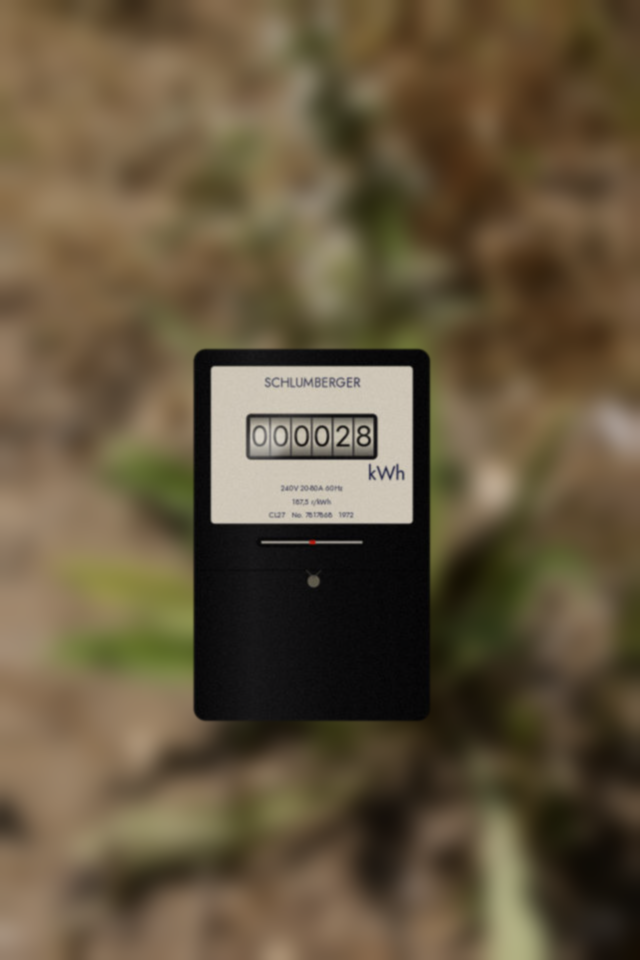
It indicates 28 kWh
